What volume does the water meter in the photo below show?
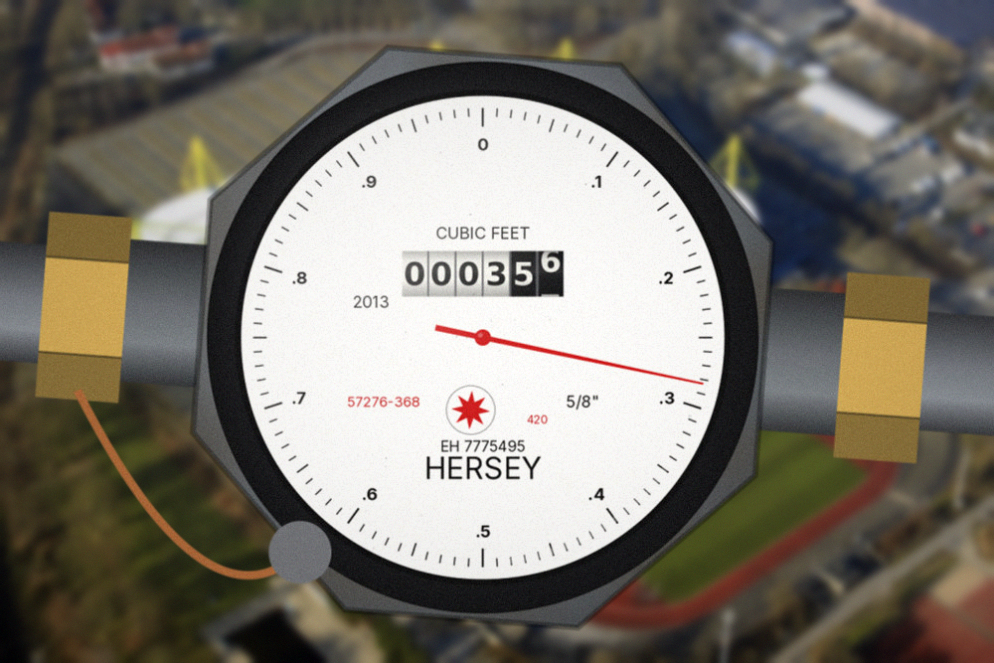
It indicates 356.28 ft³
